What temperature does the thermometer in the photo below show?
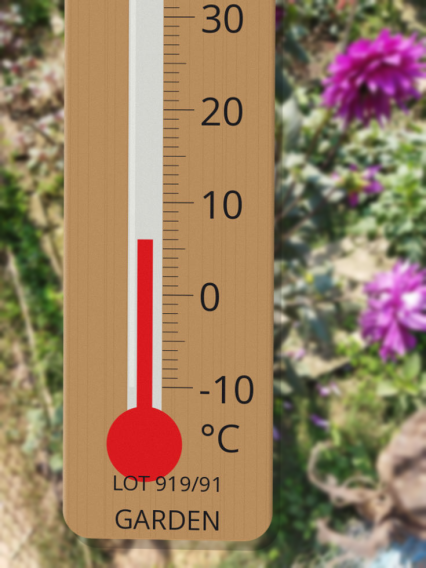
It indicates 6 °C
